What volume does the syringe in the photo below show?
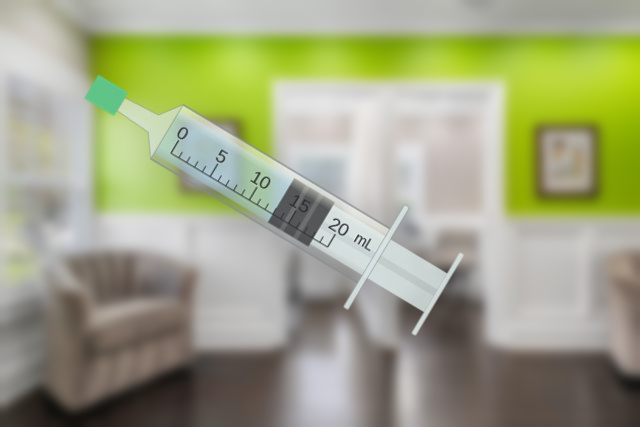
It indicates 13 mL
